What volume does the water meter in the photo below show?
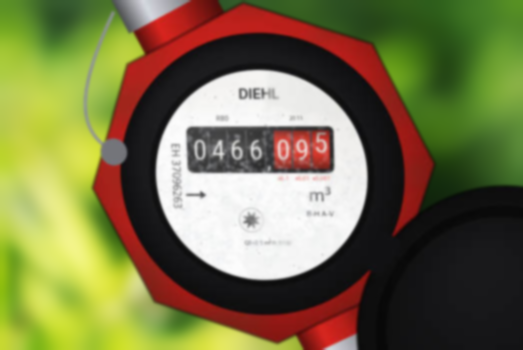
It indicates 466.095 m³
